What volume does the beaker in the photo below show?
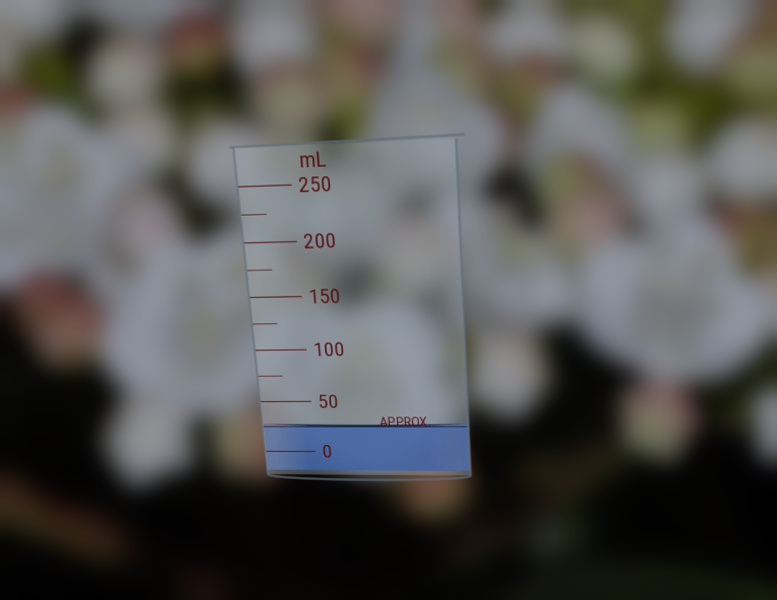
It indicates 25 mL
